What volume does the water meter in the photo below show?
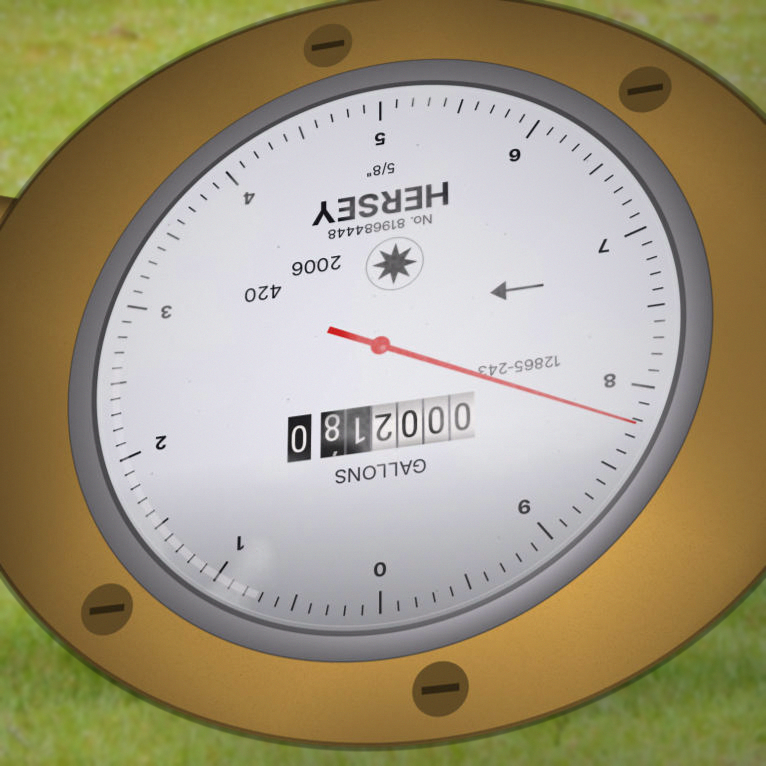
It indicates 2178.2 gal
